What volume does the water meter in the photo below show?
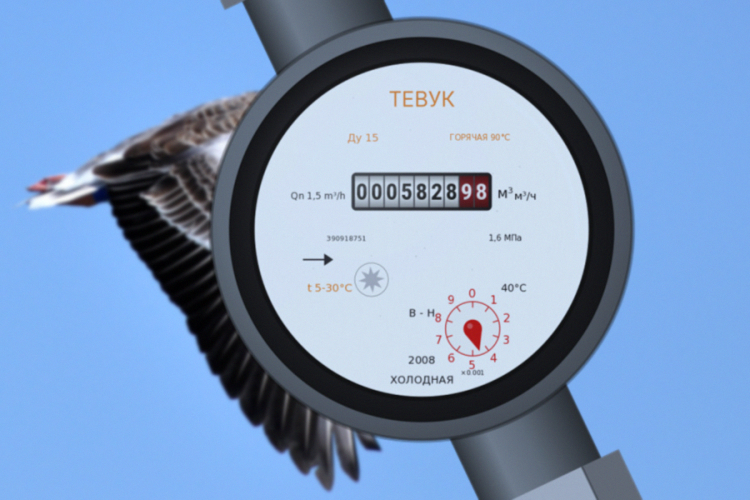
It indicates 5828.984 m³
